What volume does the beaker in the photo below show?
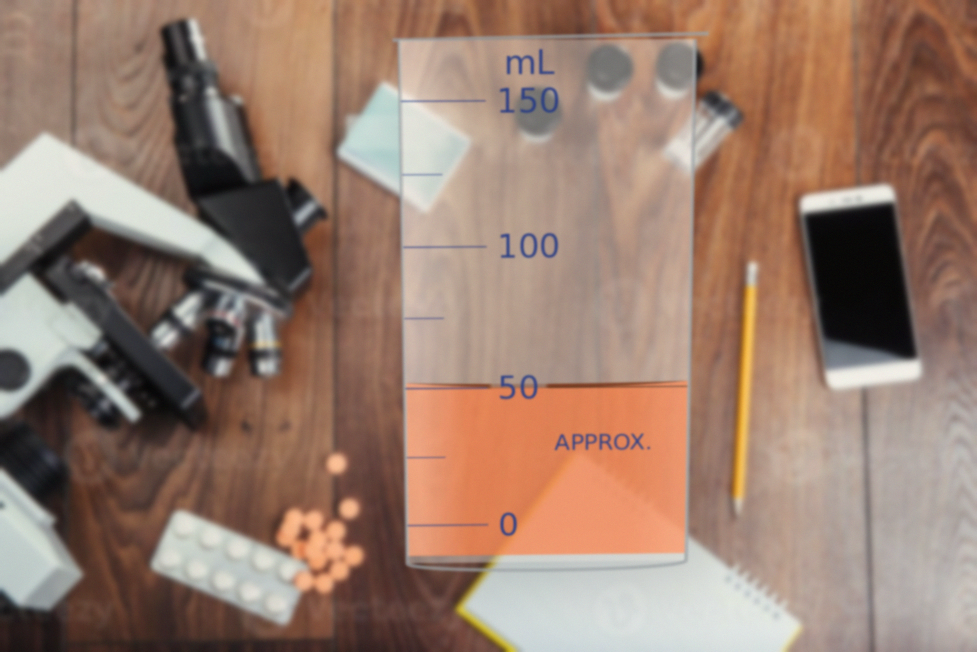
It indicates 50 mL
